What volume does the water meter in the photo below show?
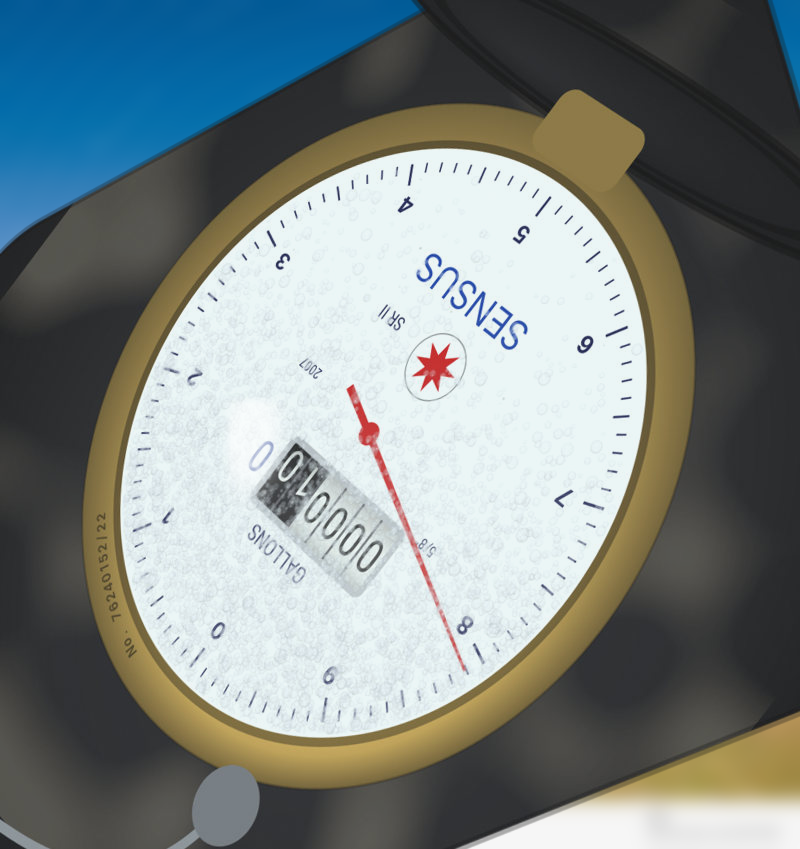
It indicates 98.1 gal
